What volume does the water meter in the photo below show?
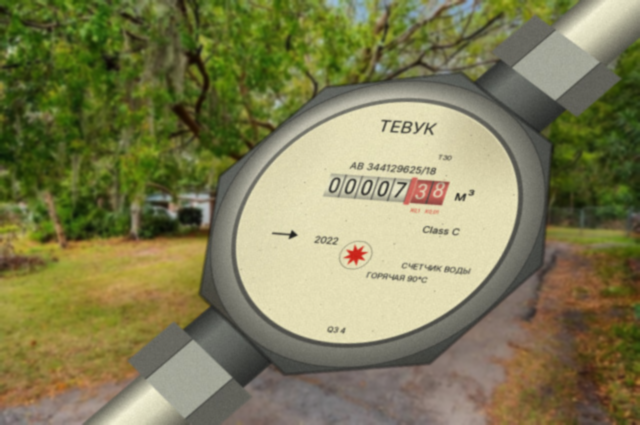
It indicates 7.38 m³
